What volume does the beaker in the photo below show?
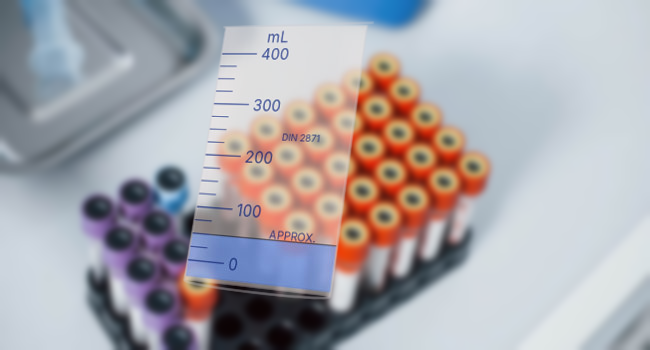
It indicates 50 mL
